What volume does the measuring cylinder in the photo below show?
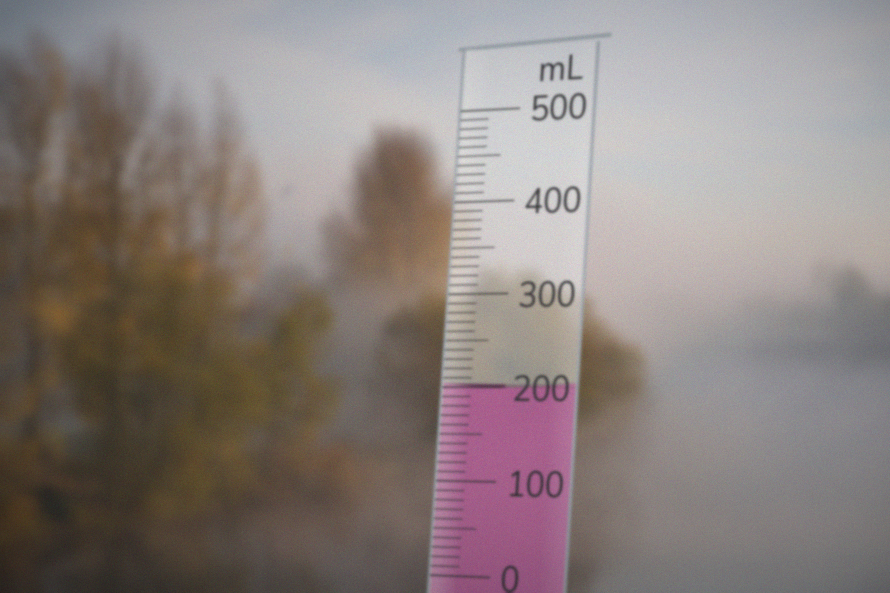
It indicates 200 mL
